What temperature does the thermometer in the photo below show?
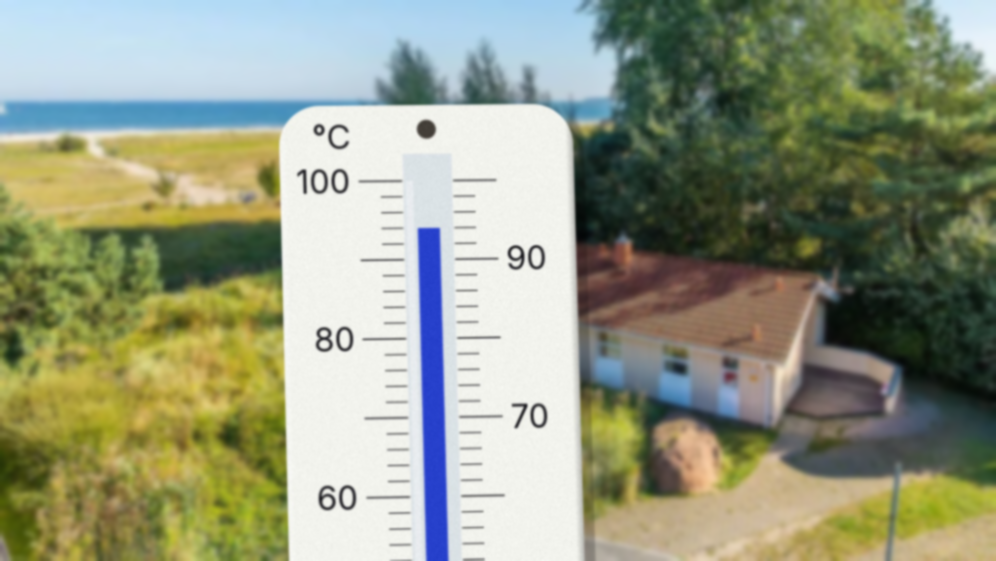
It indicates 94 °C
